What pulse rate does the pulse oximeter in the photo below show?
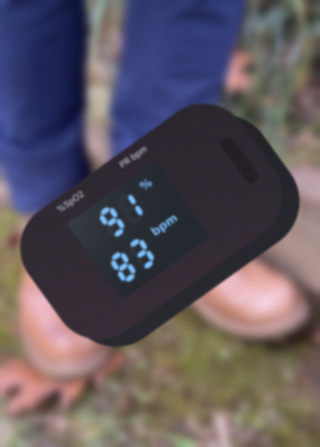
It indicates 83 bpm
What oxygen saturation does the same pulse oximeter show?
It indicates 91 %
